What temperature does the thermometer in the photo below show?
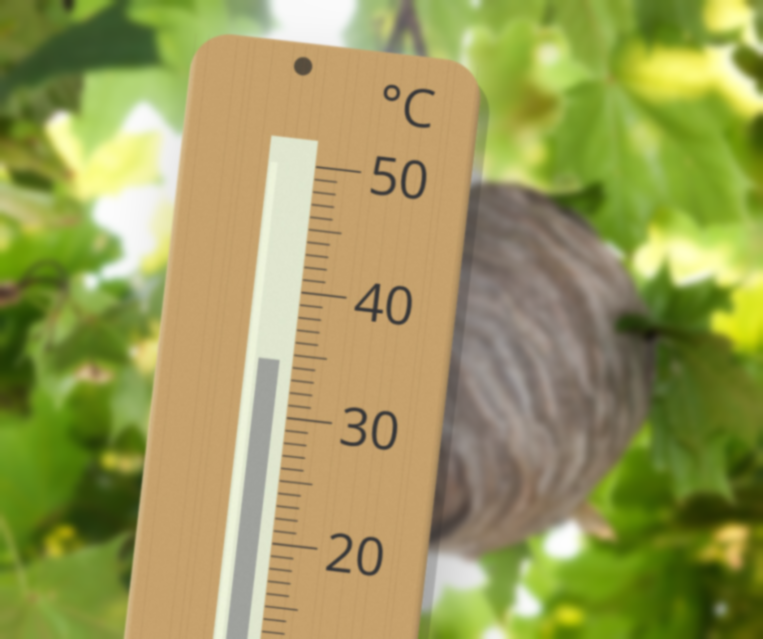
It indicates 34.5 °C
